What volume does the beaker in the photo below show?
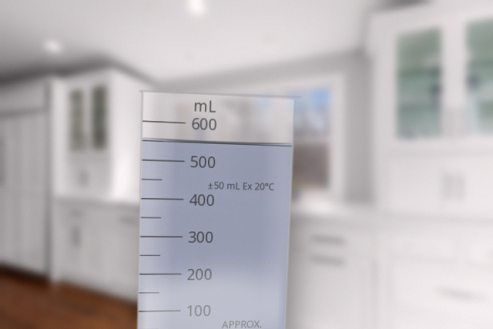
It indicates 550 mL
